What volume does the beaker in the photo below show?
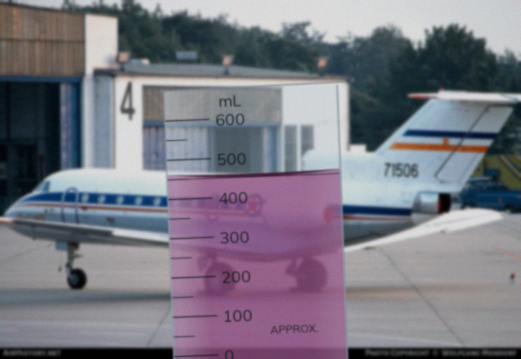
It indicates 450 mL
